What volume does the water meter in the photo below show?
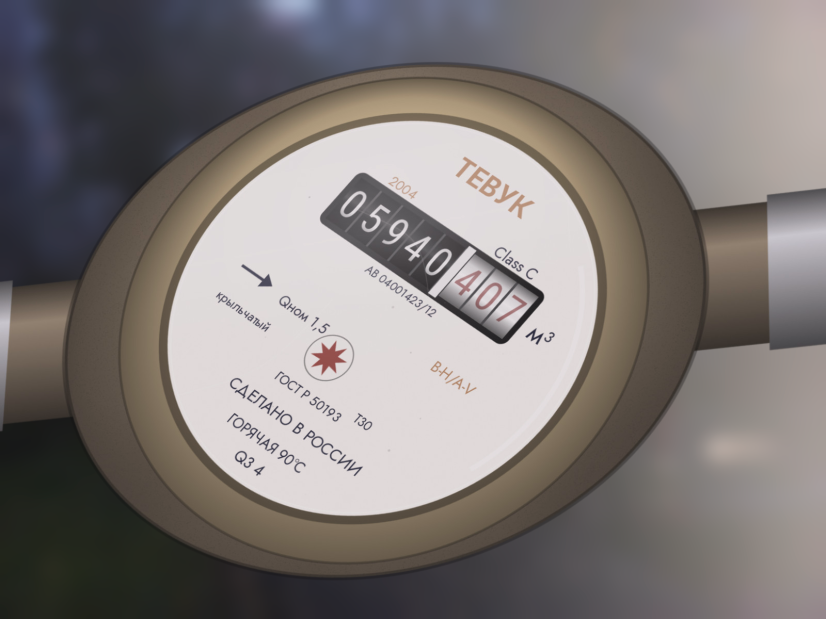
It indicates 5940.407 m³
